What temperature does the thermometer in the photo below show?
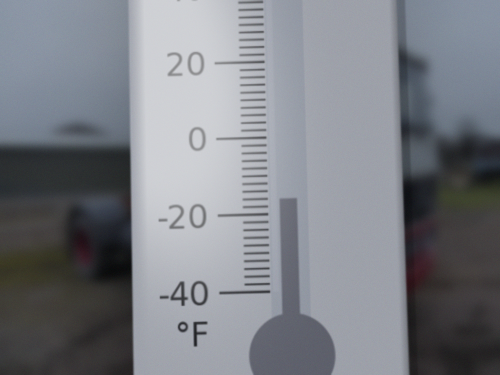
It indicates -16 °F
